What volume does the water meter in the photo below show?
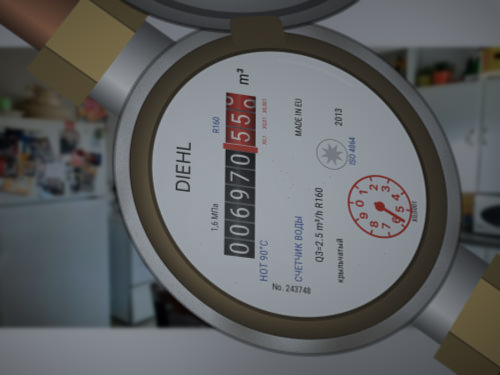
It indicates 6970.5585 m³
